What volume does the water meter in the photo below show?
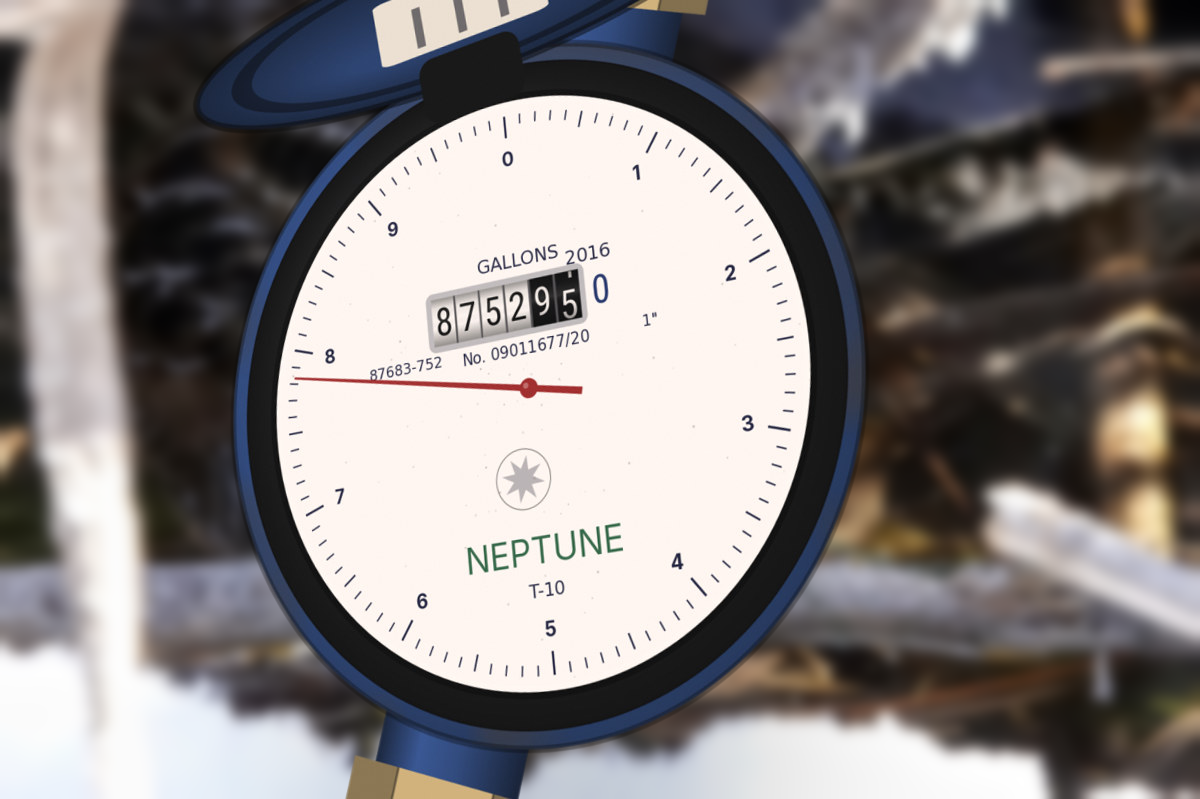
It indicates 8752947.8 gal
